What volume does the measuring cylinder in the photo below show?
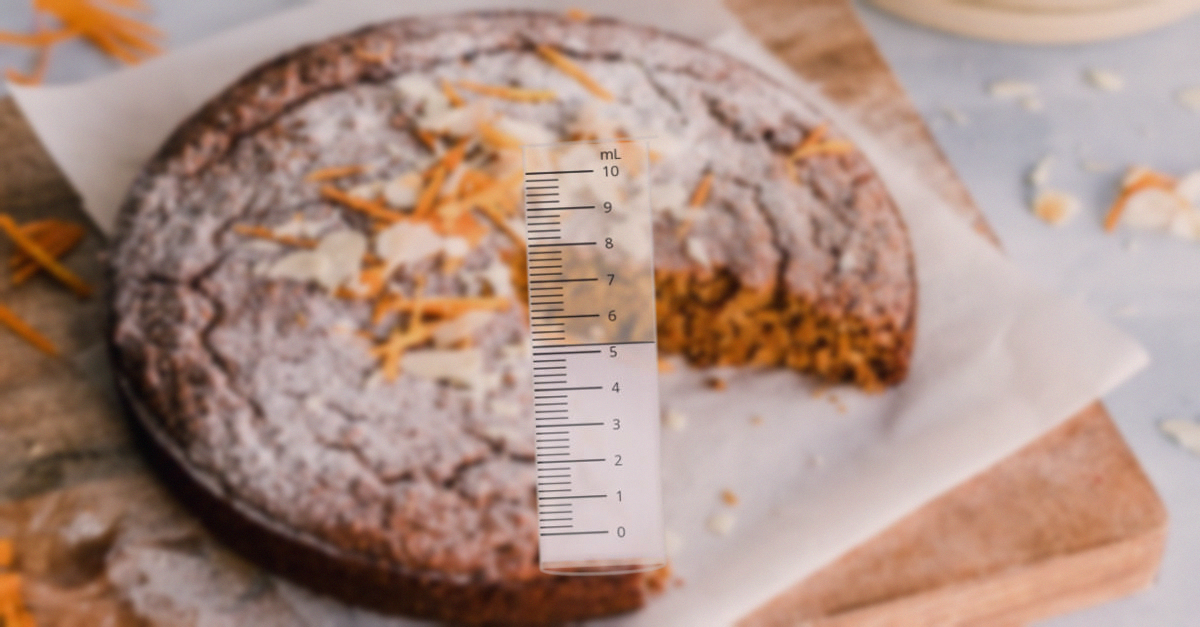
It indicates 5.2 mL
